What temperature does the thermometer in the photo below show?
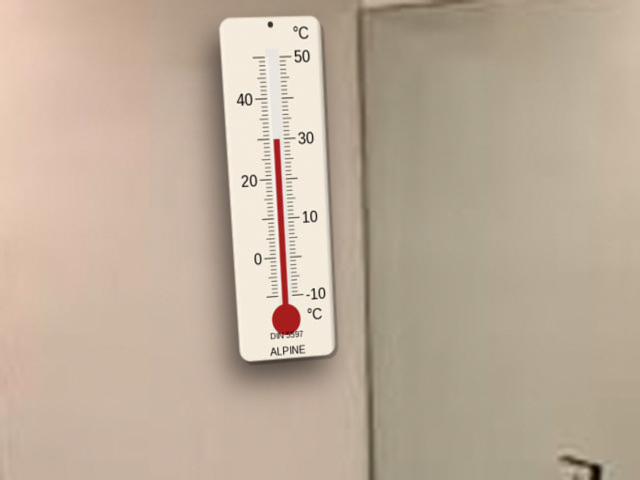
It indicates 30 °C
